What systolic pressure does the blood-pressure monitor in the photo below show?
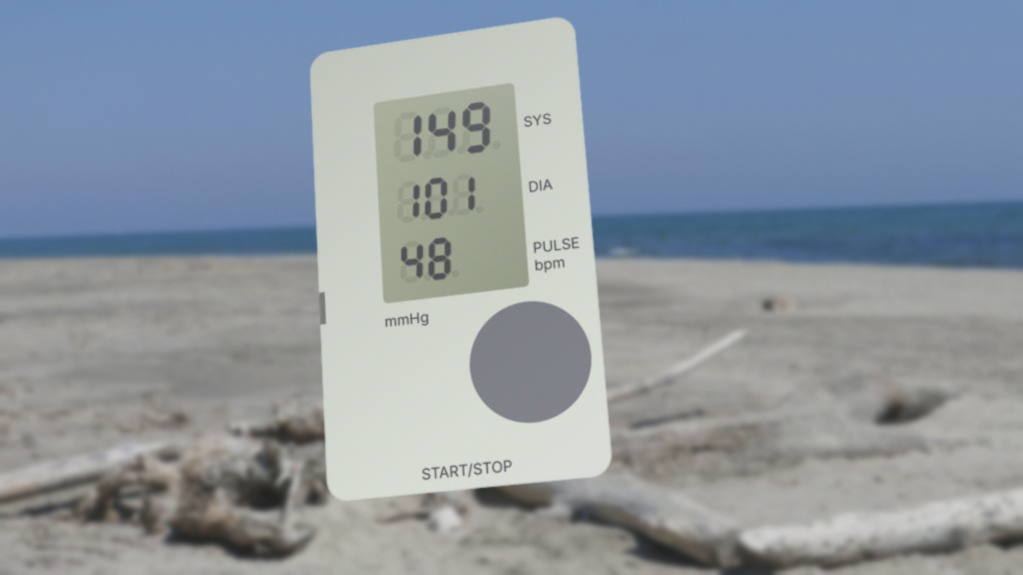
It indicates 149 mmHg
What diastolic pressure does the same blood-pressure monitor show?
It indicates 101 mmHg
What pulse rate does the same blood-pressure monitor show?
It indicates 48 bpm
